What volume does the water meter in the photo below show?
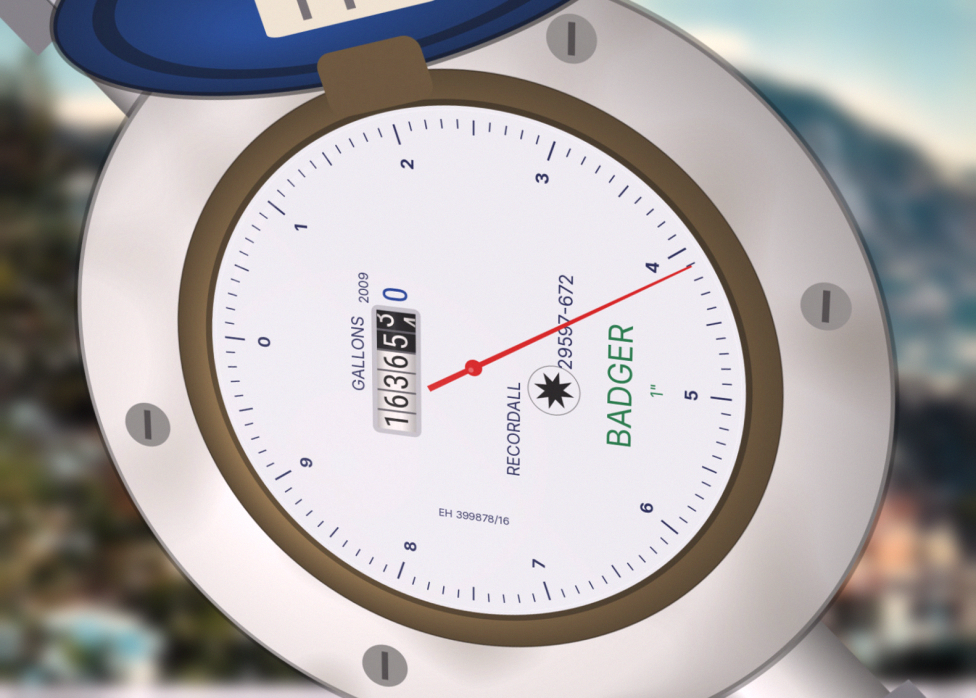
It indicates 1636534.1 gal
